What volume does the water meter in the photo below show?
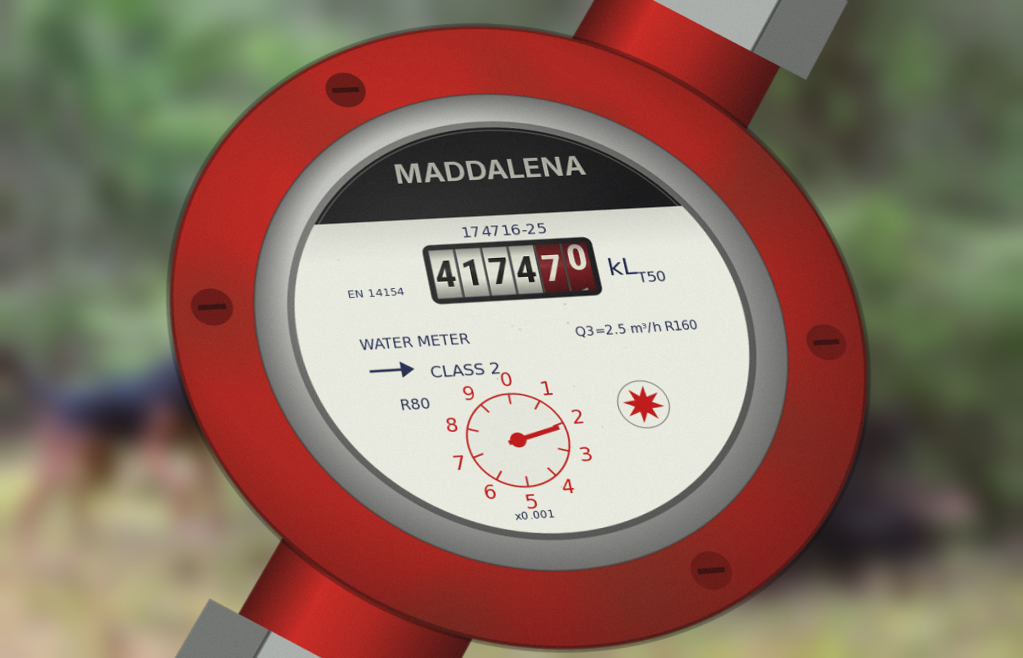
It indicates 4174.702 kL
